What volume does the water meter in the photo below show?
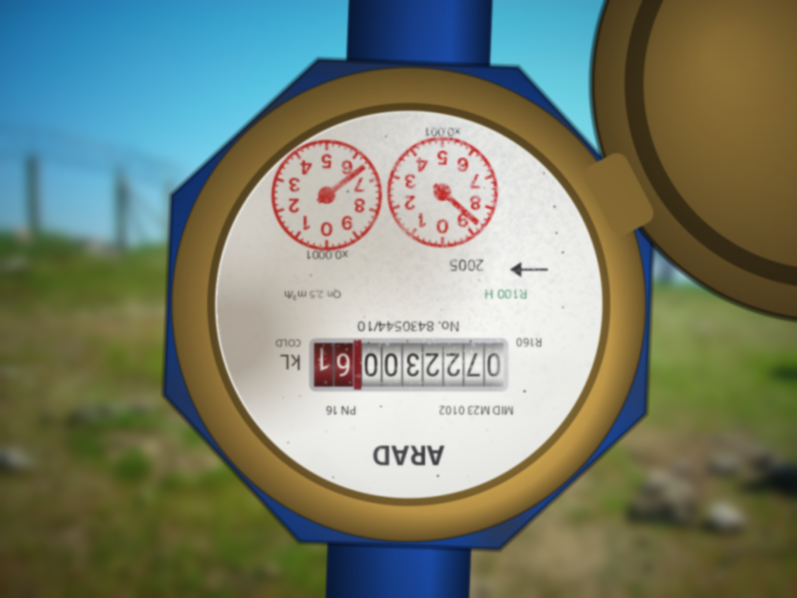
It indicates 722300.6086 kL
